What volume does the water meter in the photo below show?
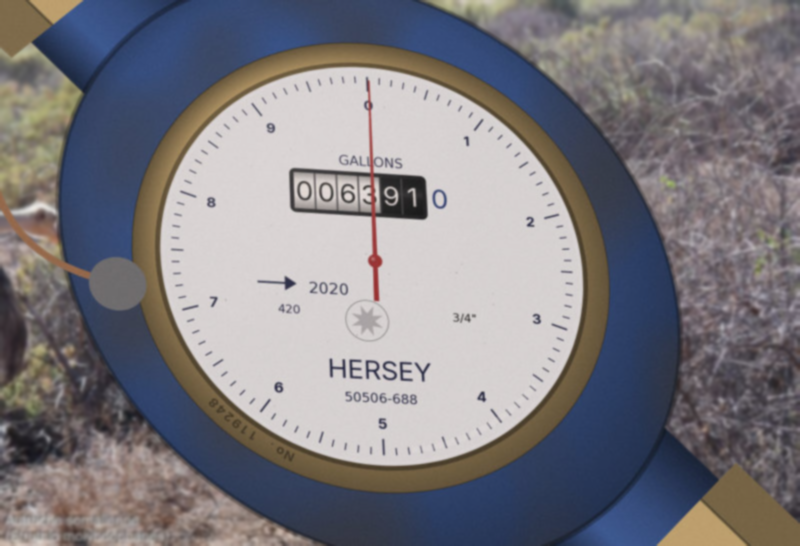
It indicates 63910.0 gal
